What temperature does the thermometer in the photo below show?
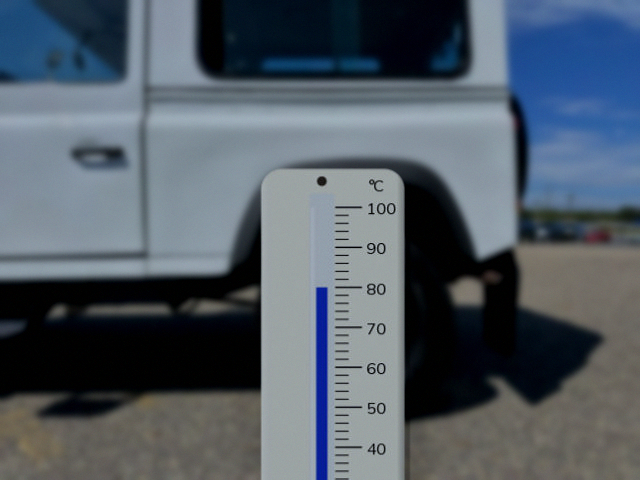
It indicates 80 °C
